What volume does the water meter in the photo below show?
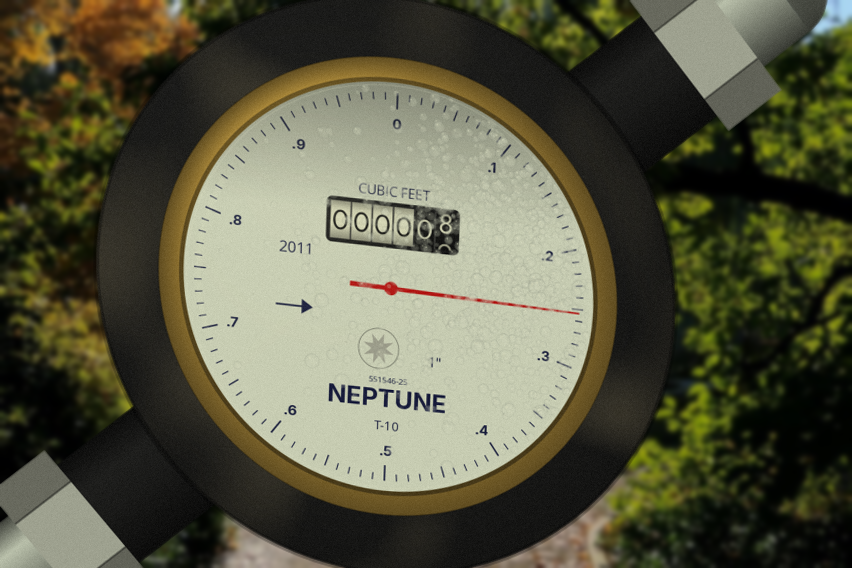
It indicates 8.25 ft³
